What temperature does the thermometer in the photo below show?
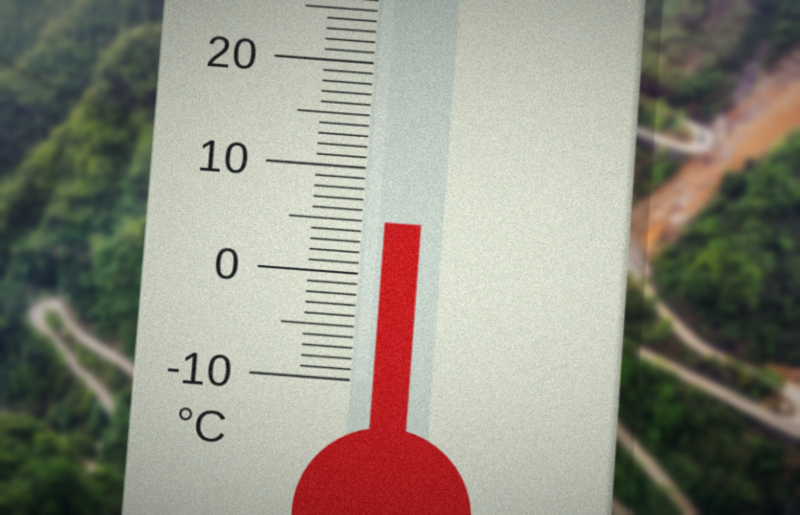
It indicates 5 °C
